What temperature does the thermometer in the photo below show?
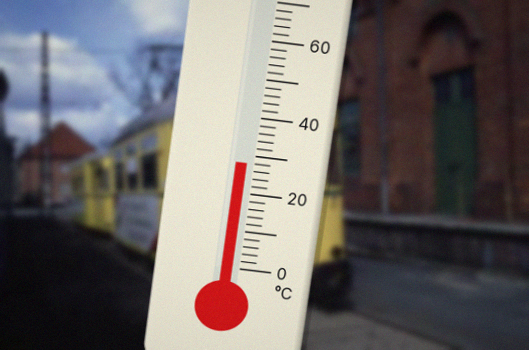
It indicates 28 °C
